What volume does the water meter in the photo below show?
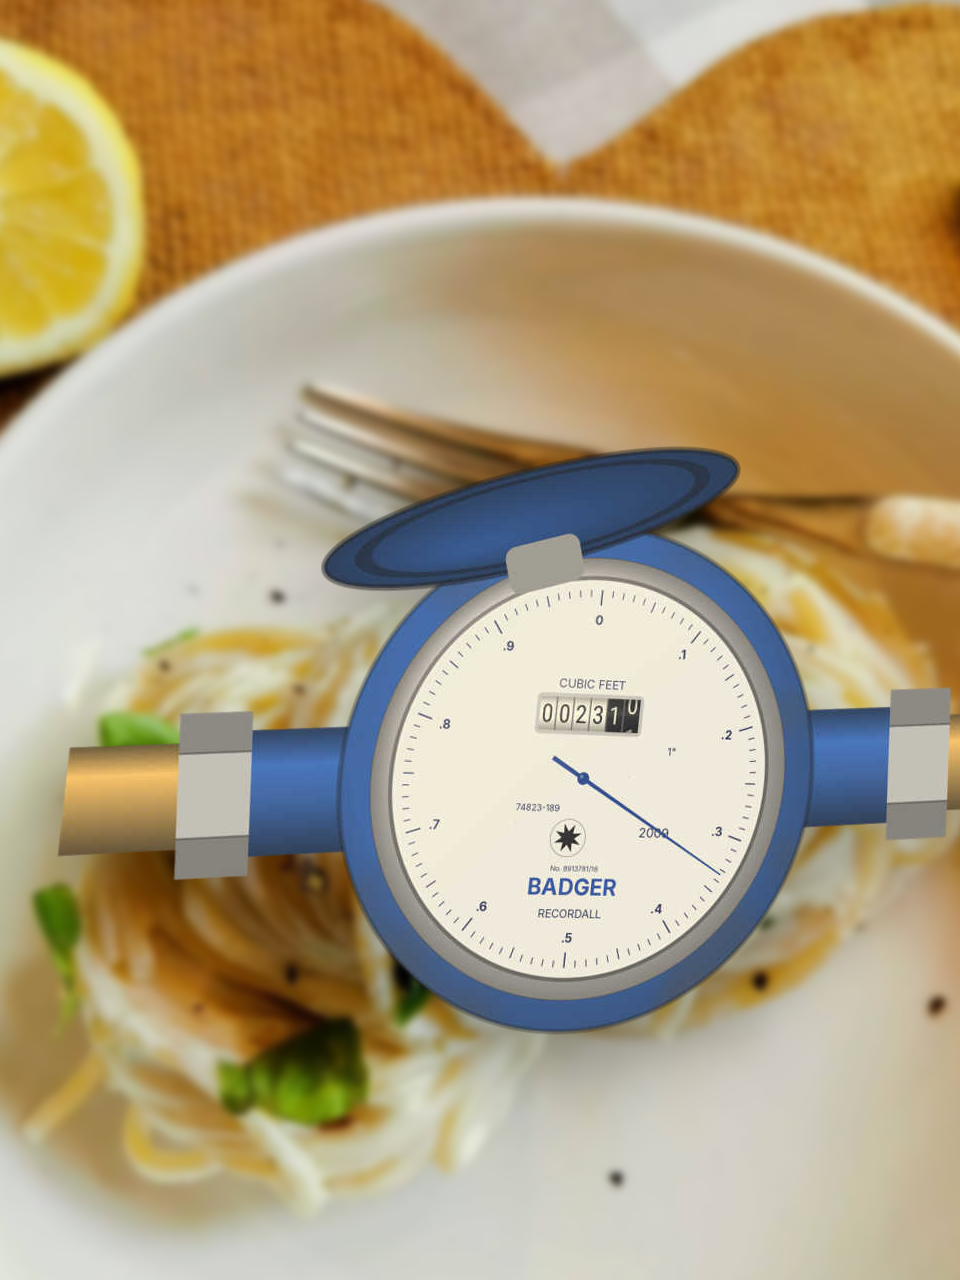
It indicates 2310.33 ft³
